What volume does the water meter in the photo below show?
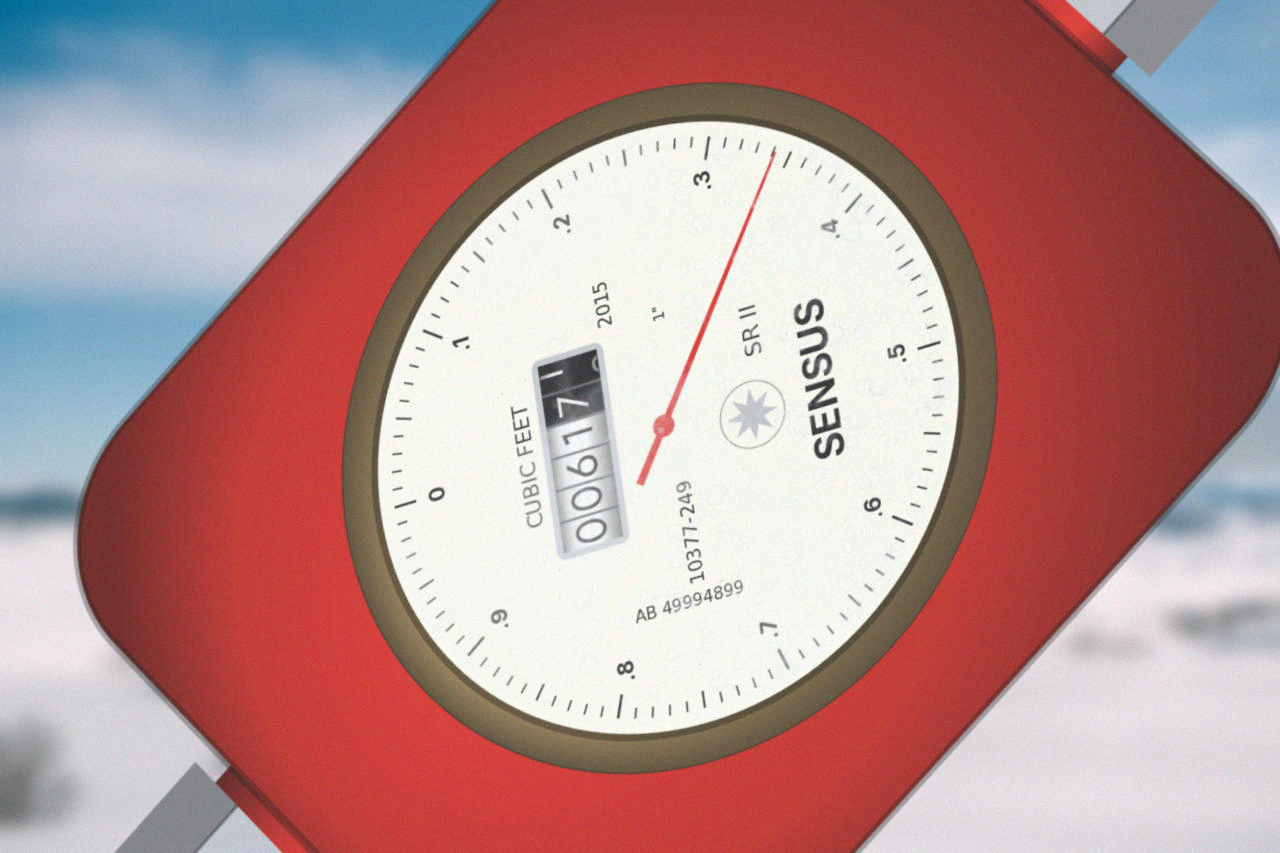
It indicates 6171.34 ft³
